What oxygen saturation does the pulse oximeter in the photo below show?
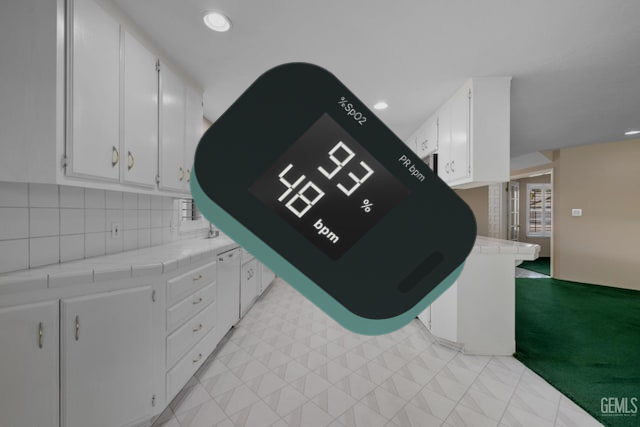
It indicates 93 %
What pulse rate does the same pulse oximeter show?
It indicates 48 bpm
